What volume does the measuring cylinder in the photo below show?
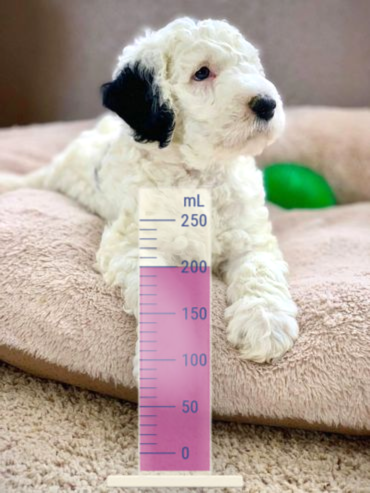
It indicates 200 mL
